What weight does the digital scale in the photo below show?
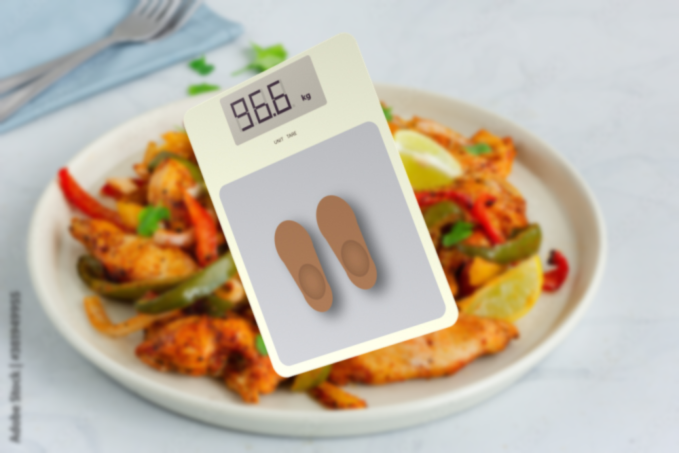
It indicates 96.6 kg
